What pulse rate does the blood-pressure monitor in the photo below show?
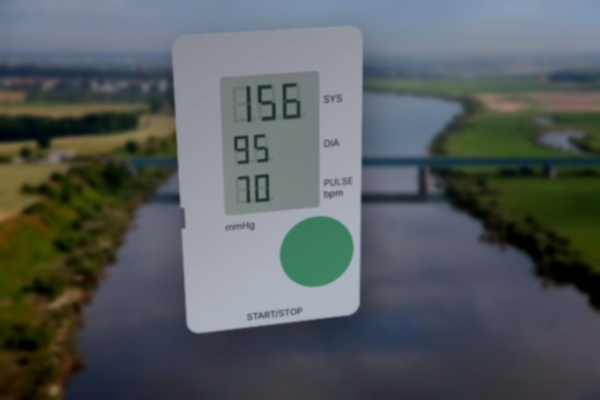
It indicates 70 bpm
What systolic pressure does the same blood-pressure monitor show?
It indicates 156 mmHg
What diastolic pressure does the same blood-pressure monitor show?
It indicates 95 mmHg
